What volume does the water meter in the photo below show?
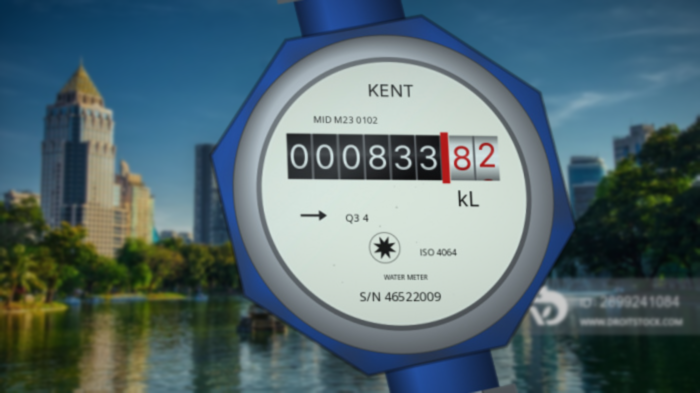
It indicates 833.82 kL
